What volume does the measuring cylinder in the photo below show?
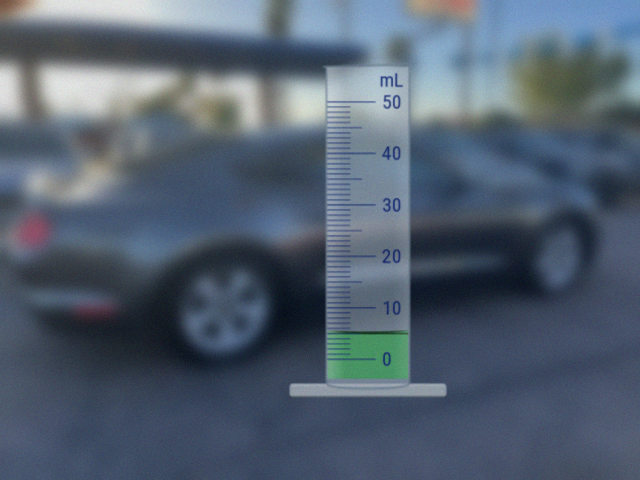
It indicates 5 mL
